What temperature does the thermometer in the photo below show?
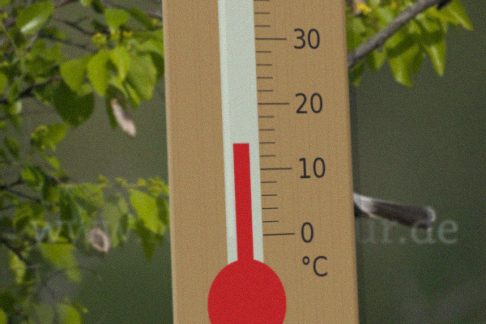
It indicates 14 °C
